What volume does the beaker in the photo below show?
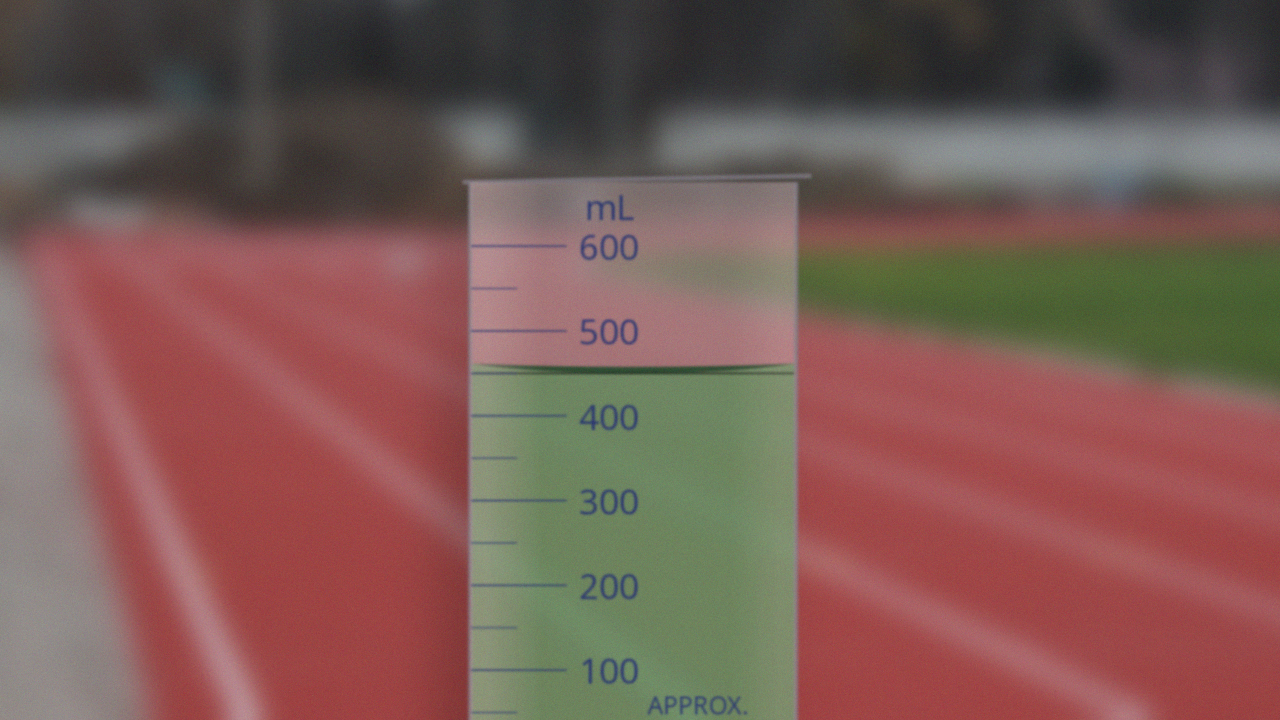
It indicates 450 mL
